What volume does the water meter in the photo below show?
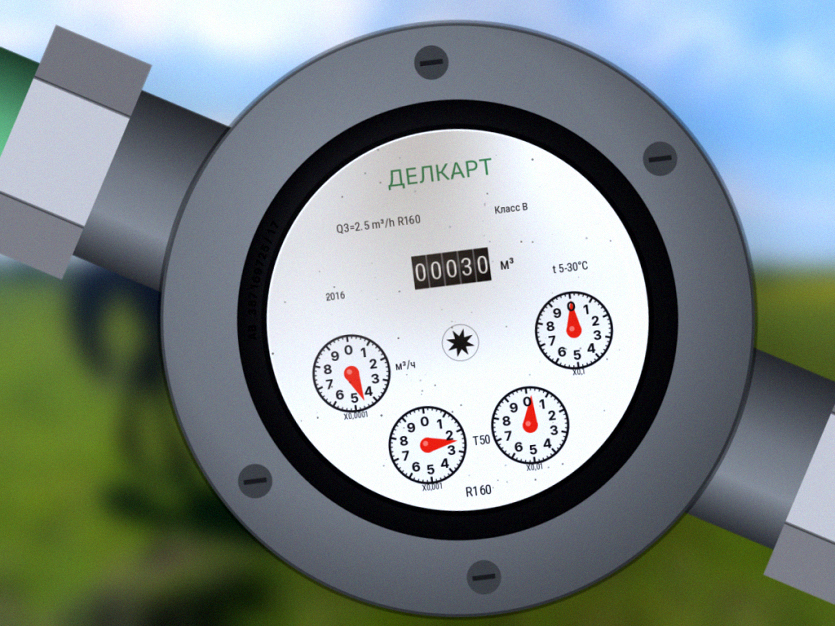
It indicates 30.0024 m³
